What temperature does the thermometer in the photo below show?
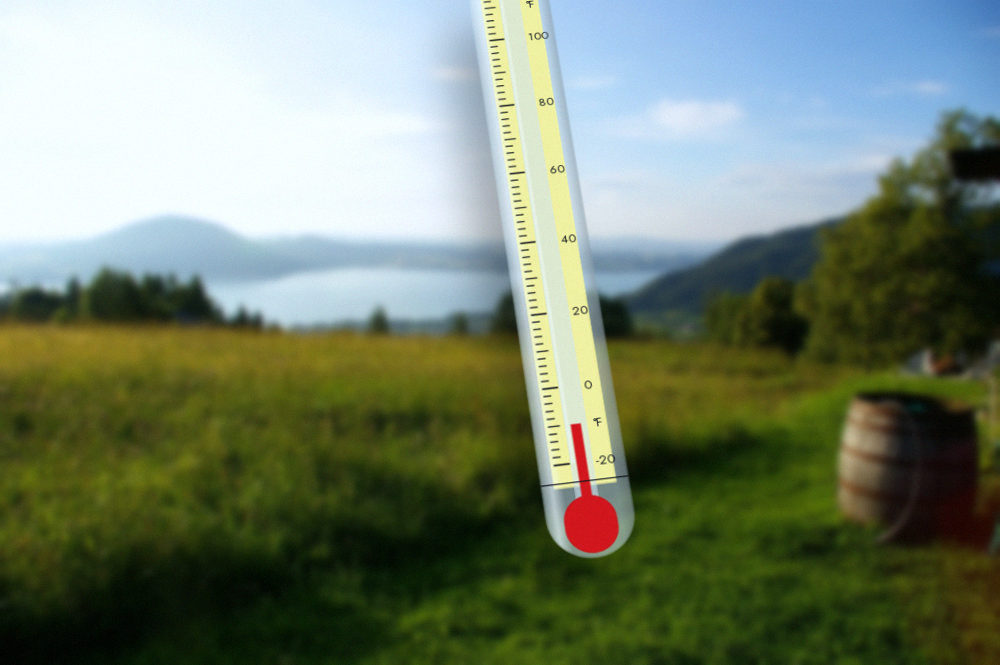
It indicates -10 °F
